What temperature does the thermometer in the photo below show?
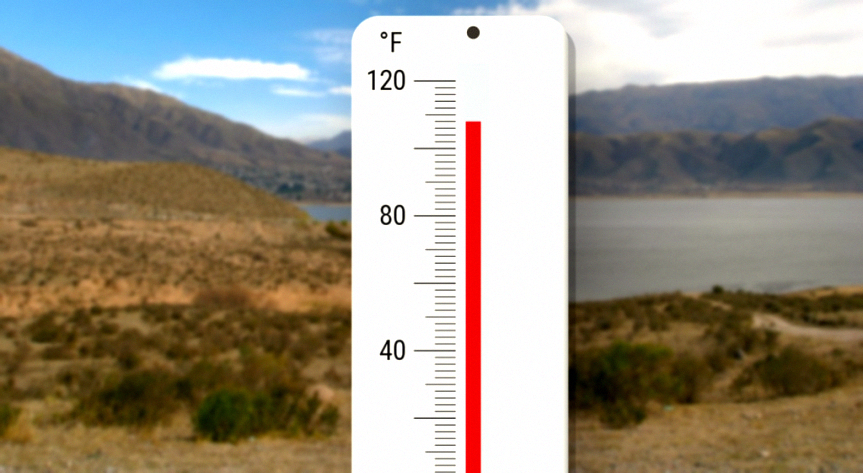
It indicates 108 °F
